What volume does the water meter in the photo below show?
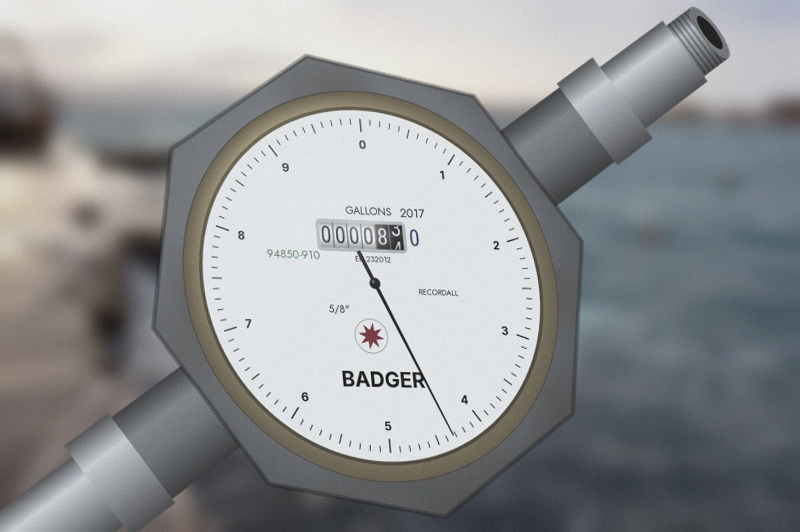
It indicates 834.3 gal
